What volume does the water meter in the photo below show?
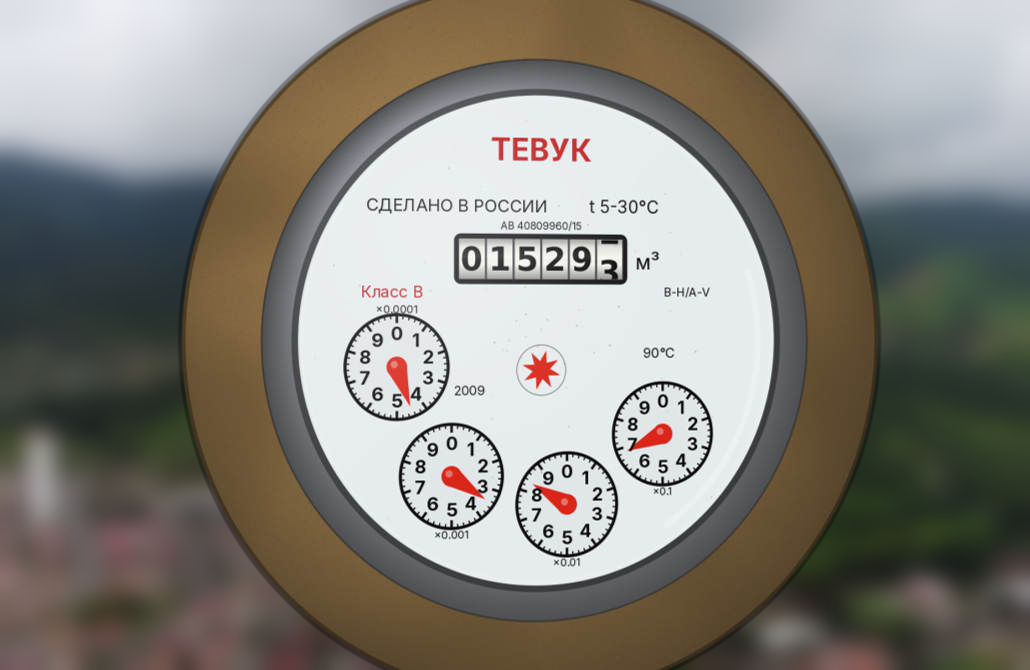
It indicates 15292.6834 m³
